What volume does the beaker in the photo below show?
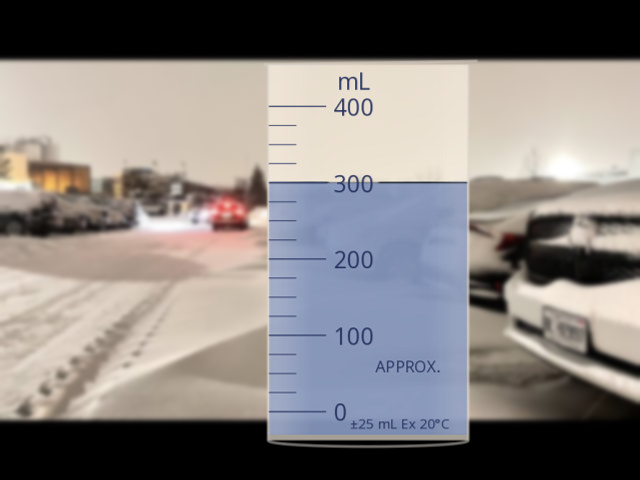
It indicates 300 mL
